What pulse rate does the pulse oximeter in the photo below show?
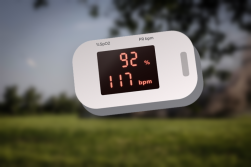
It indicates 117 bpm
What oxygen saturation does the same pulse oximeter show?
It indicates 92 %
